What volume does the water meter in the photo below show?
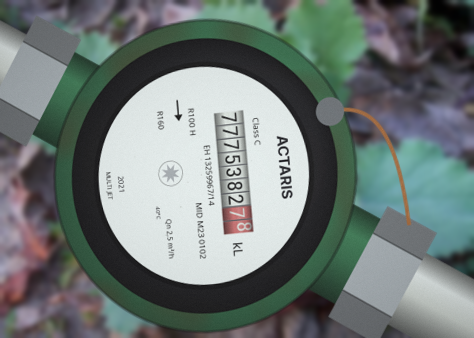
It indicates 7775382.78 kL
